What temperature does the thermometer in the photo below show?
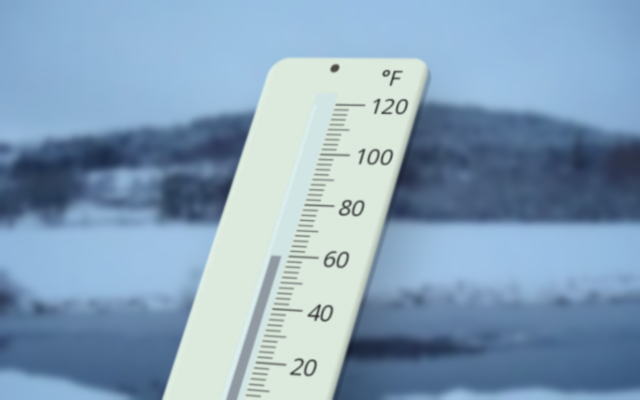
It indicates 60 °F
